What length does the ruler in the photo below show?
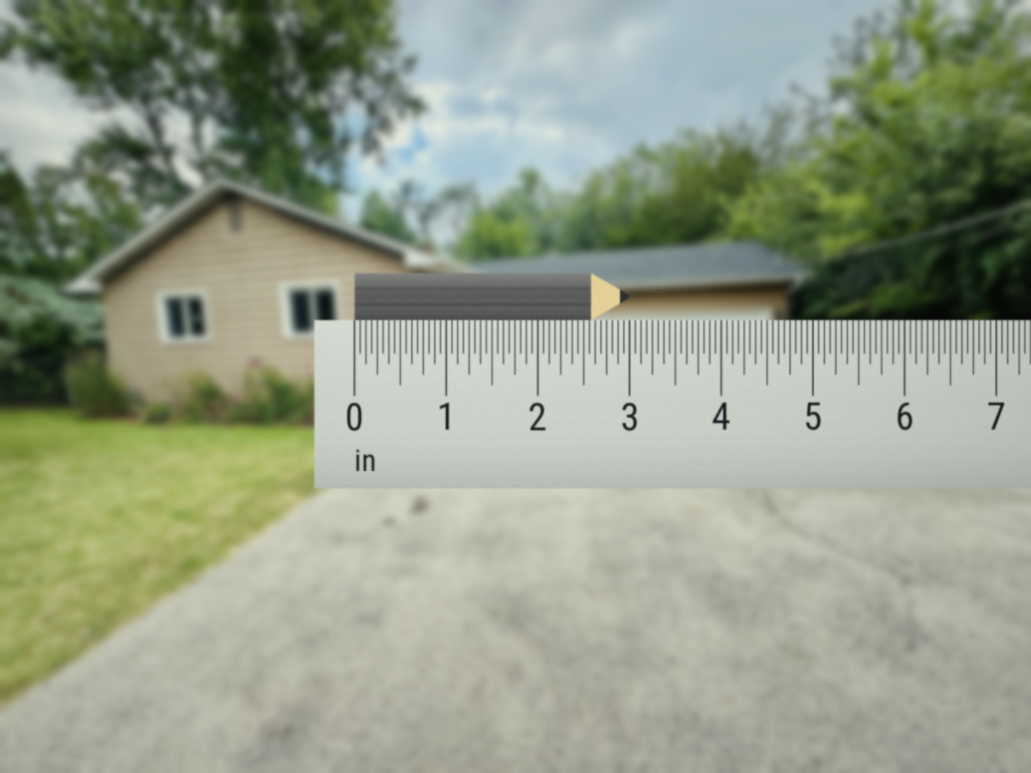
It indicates 3 in
